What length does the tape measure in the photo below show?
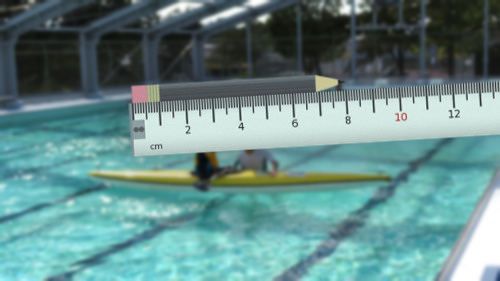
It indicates 8 cm
